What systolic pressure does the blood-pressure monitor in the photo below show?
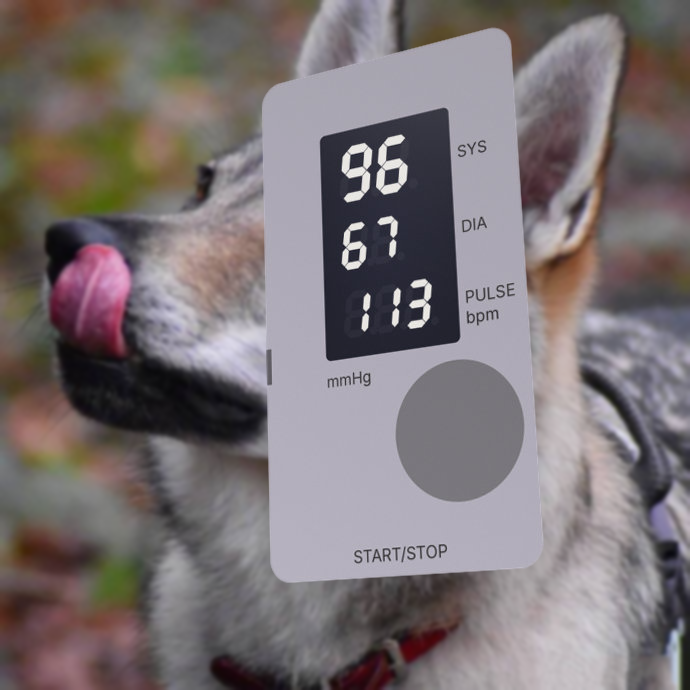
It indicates 96 mmHg
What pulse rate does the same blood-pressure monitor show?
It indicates 113 bpm
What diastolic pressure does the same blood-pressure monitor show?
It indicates 67 mmHg
